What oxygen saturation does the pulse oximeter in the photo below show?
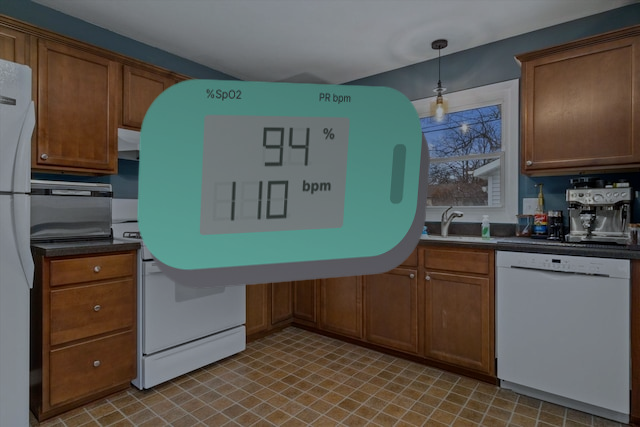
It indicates 94 %
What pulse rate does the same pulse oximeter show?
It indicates 110 bpm
